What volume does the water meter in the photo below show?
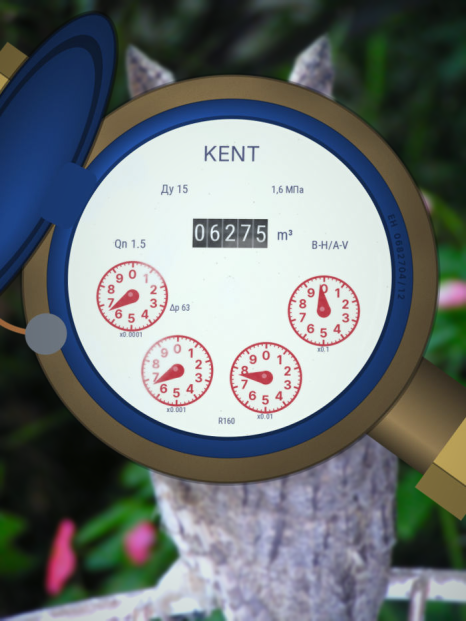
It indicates 6274.9766 m³
